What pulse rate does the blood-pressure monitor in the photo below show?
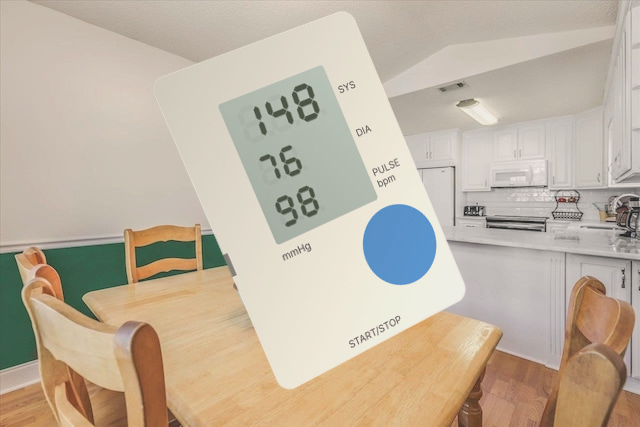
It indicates 98 bpm
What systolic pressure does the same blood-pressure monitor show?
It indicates 148 mmHg
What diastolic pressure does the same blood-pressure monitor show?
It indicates 76 mmHg
